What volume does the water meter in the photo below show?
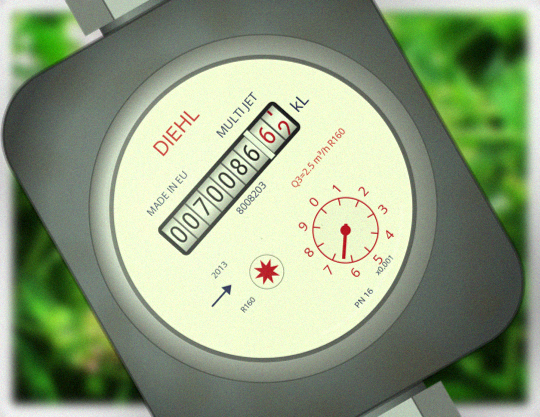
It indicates 70086.616 kL
